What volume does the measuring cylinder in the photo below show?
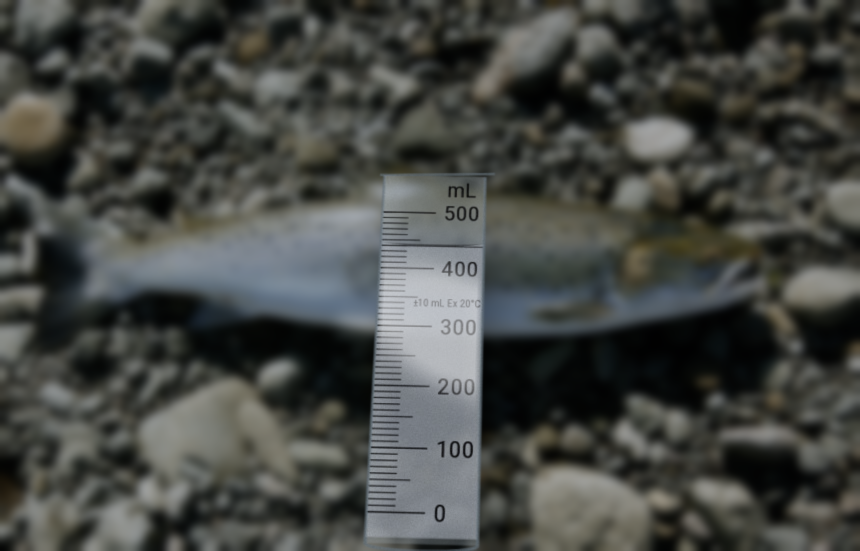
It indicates 440 mL
